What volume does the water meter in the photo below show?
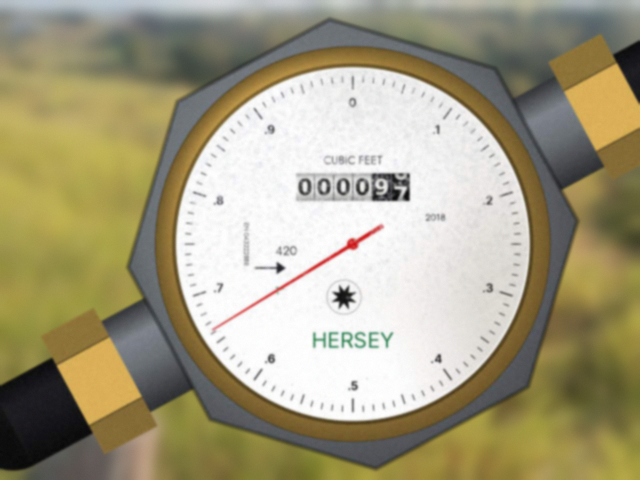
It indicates 96.66 ft³
